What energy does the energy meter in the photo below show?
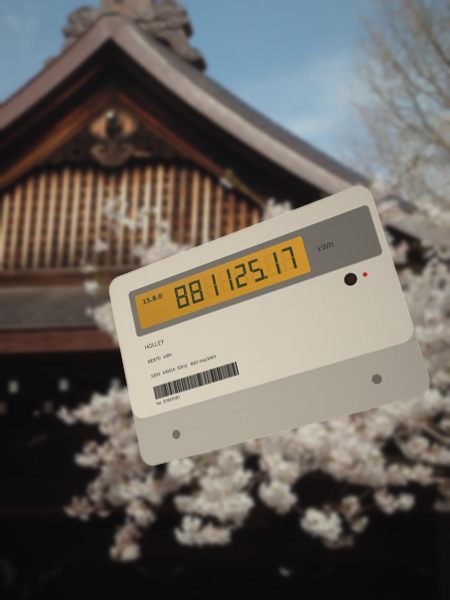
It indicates 881125.17 kWh
